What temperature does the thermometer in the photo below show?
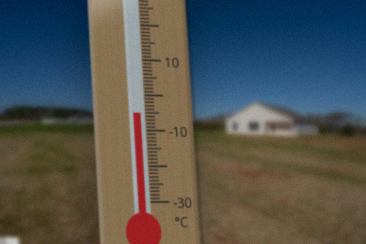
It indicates -5 °C
